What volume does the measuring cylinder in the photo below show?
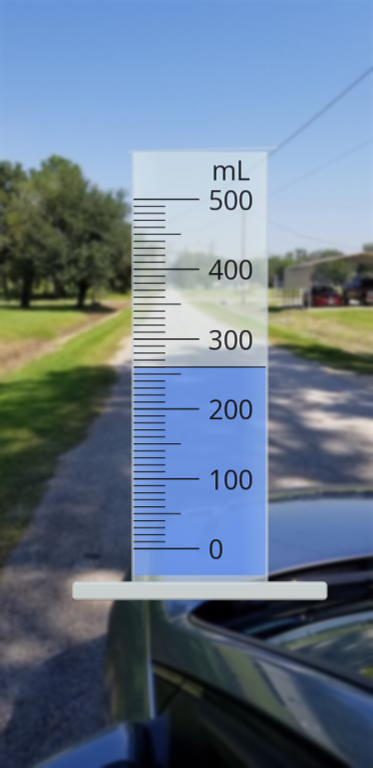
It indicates 260 mL
